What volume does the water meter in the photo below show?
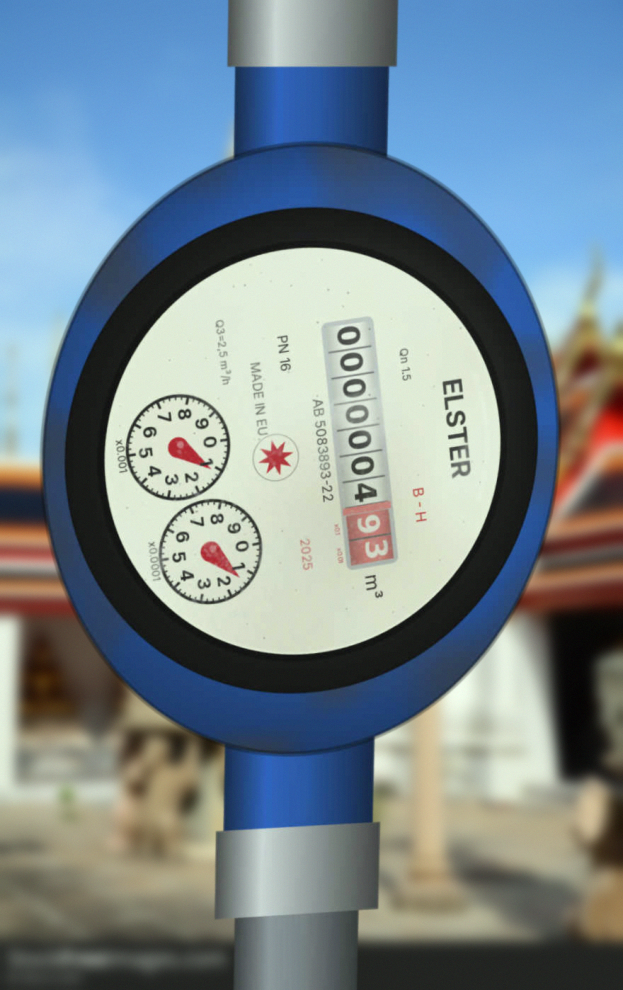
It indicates 4.9311 m³
